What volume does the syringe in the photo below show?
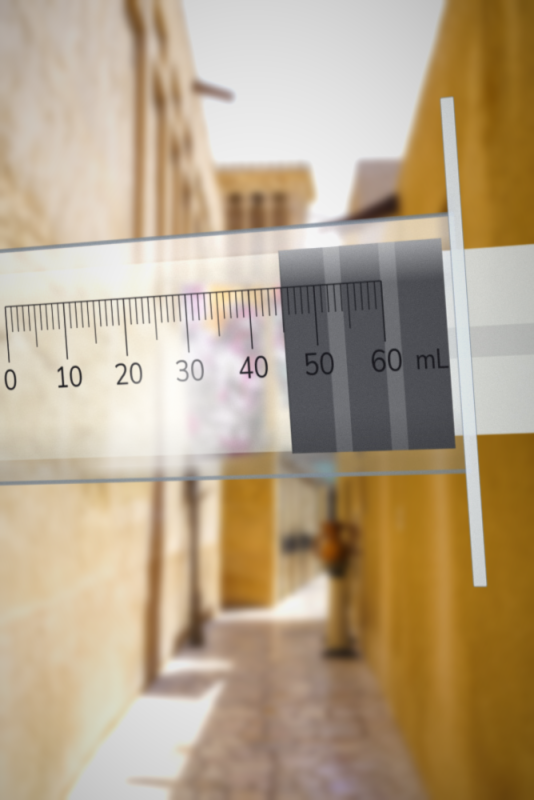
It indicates 45 mL
